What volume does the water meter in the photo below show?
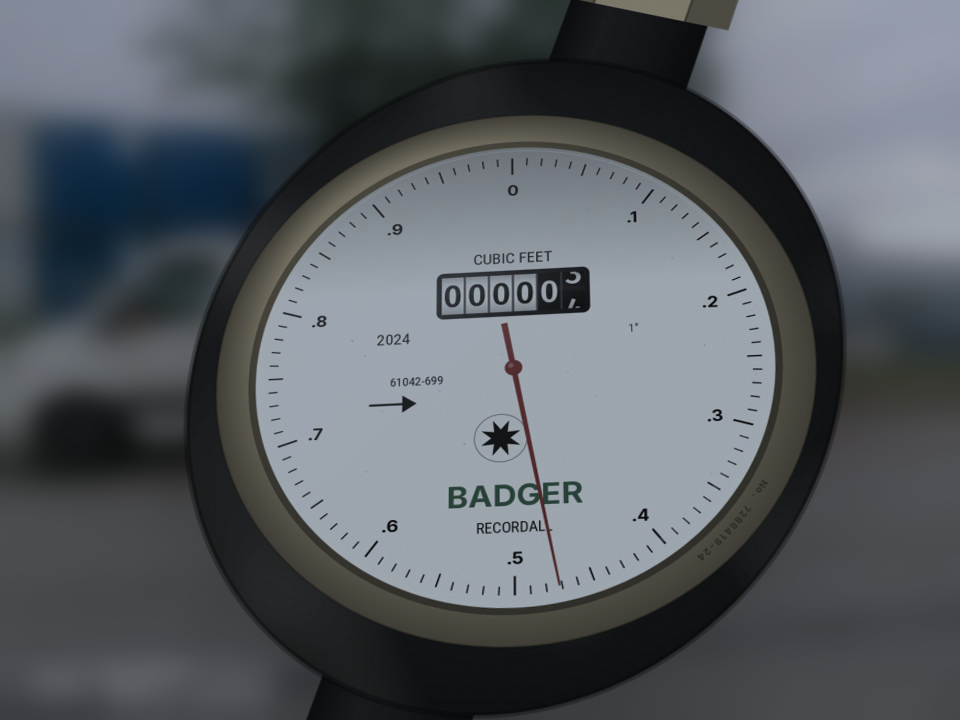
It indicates 3.47 ft³
